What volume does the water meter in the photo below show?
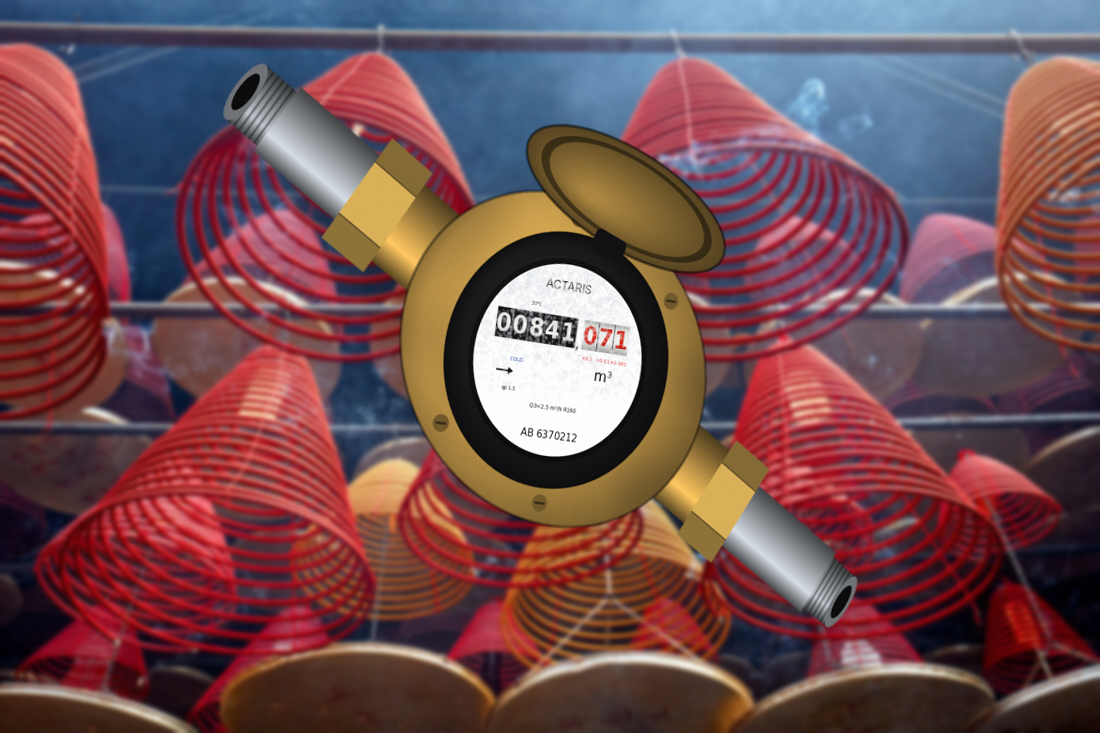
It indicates 841.071 m³
